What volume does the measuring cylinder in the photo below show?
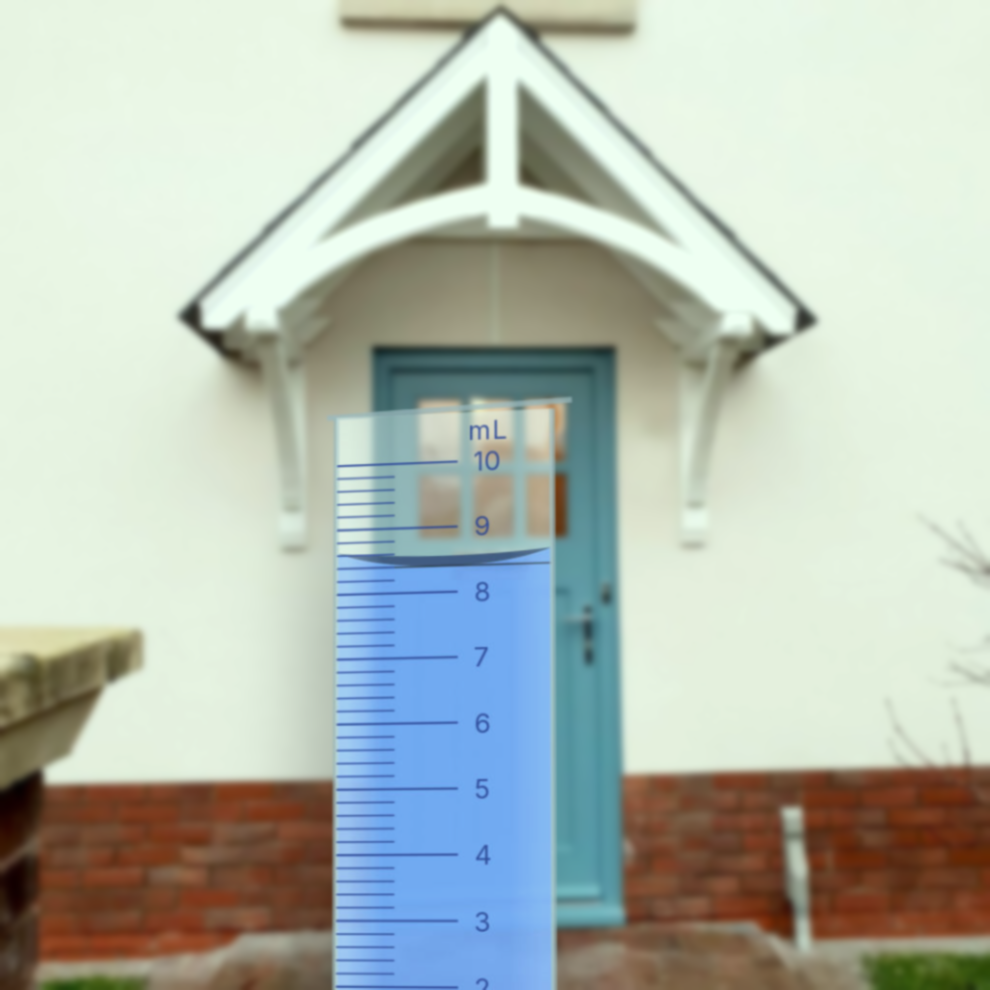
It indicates 8.4 mL
